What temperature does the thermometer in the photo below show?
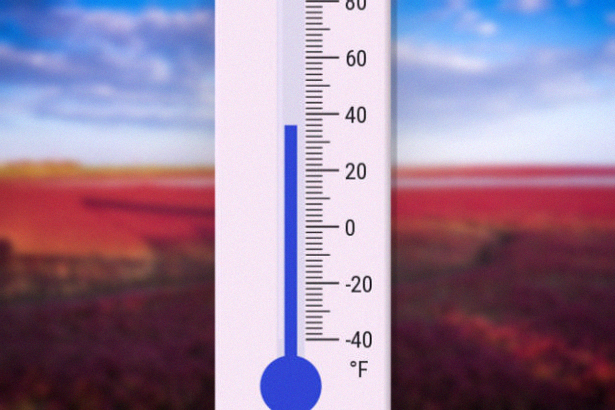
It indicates 36 °F
